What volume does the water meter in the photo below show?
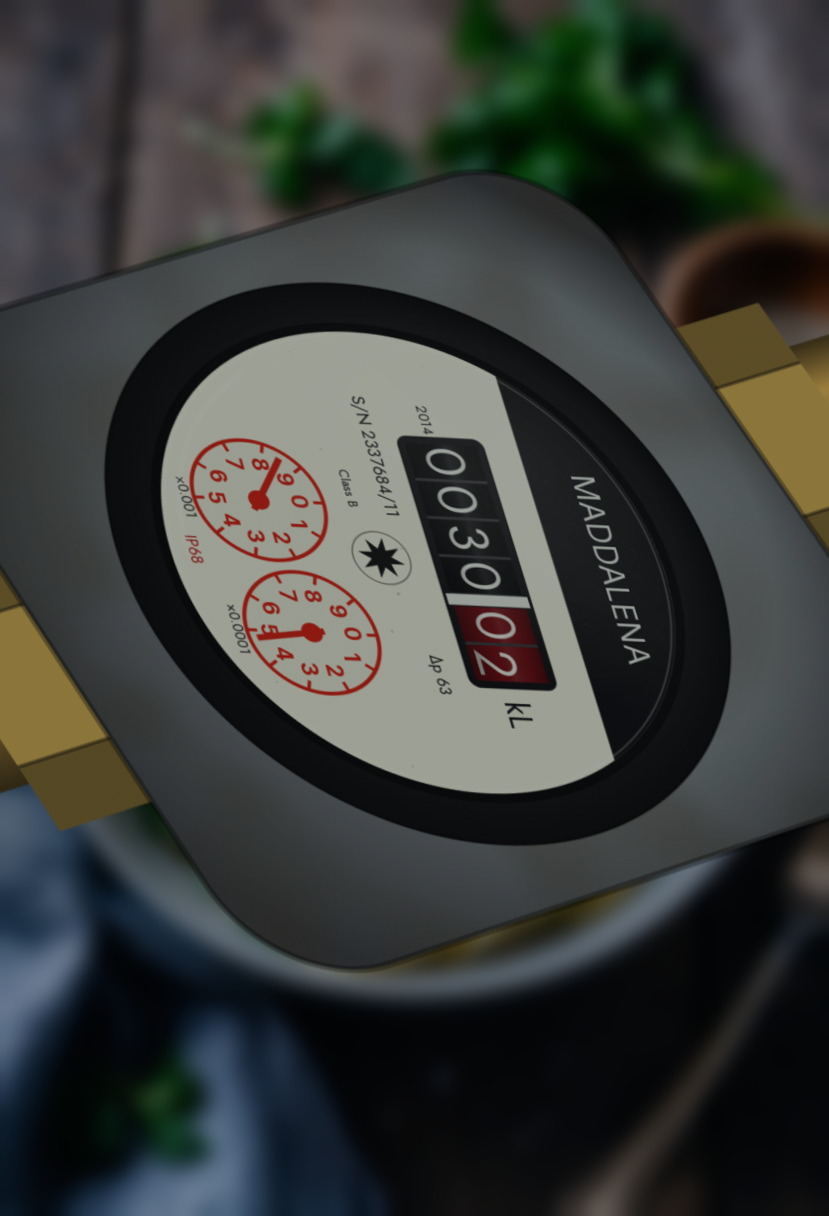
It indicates 30.0184 kL
